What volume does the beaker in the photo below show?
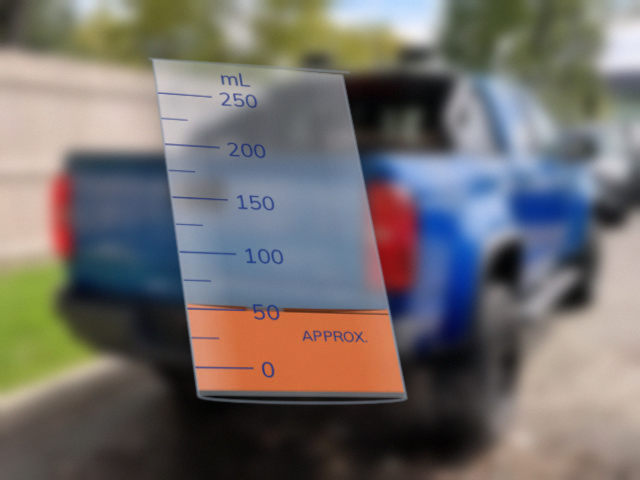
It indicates 50 mL
